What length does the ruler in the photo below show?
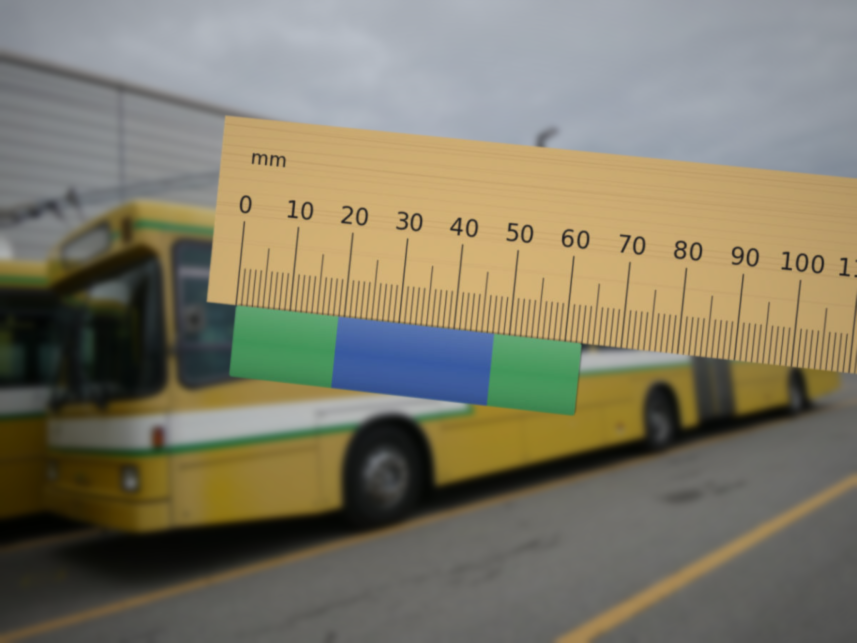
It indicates 63 mm
